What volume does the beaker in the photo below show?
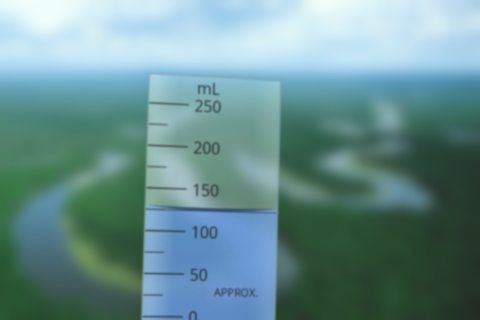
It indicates 125 mL
